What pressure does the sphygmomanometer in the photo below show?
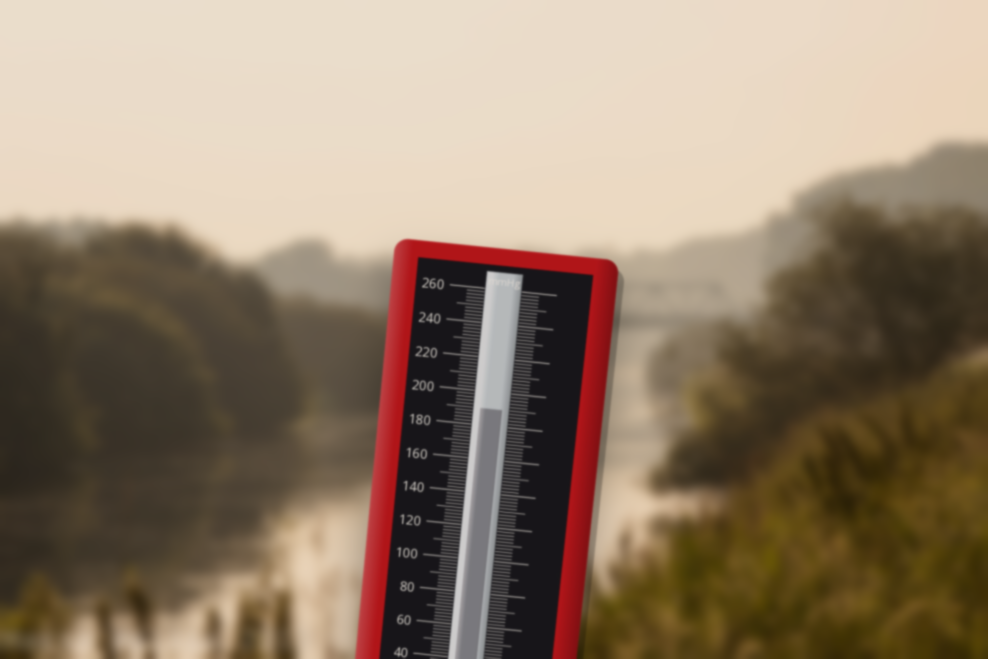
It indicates 190 mmHg
